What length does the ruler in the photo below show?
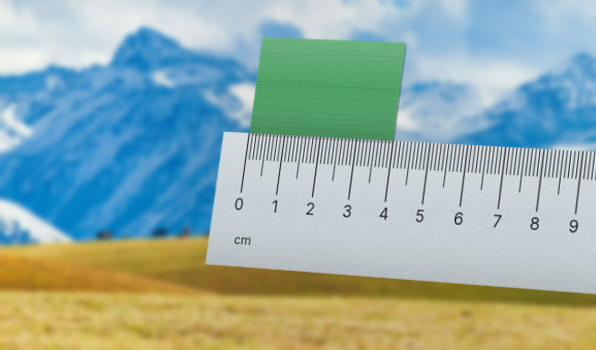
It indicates 4 cm
